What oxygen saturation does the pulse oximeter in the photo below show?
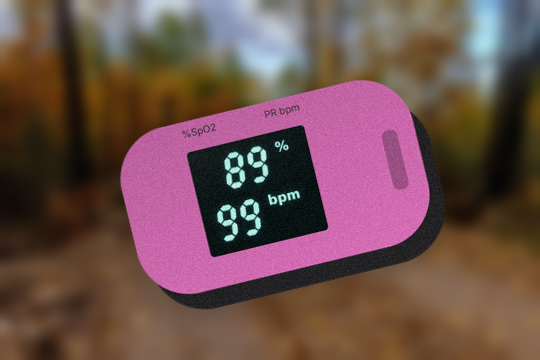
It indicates 89 %
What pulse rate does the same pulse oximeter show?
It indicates 99 bpm
